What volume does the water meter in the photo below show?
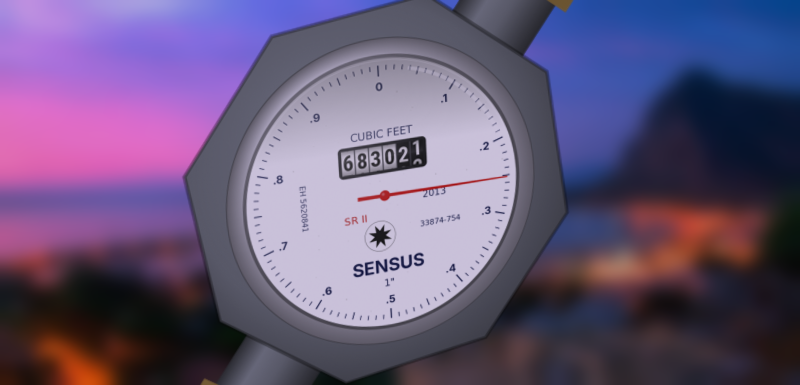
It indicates 683021.25 ft³
